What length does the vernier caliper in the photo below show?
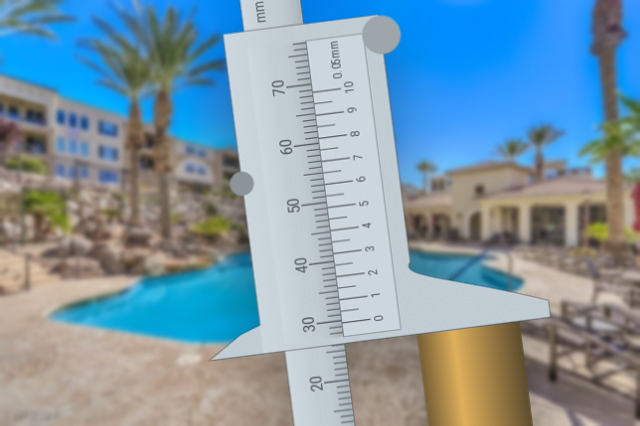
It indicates 29.6 mm
